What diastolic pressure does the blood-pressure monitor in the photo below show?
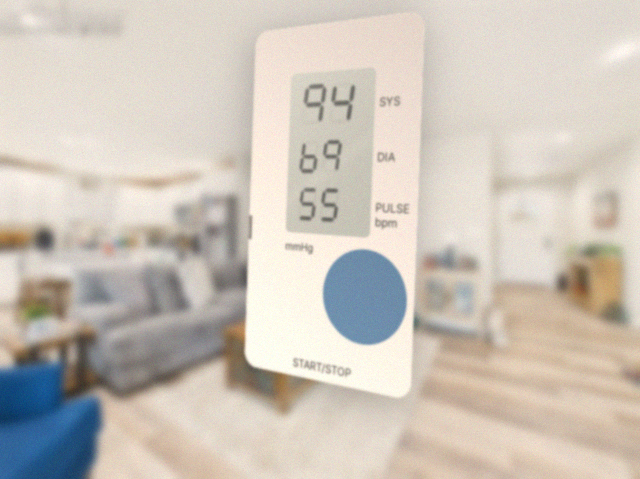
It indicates 69 mmHg
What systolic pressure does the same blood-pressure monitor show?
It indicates 94 mmHg
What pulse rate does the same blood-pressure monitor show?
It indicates 55 bpm
